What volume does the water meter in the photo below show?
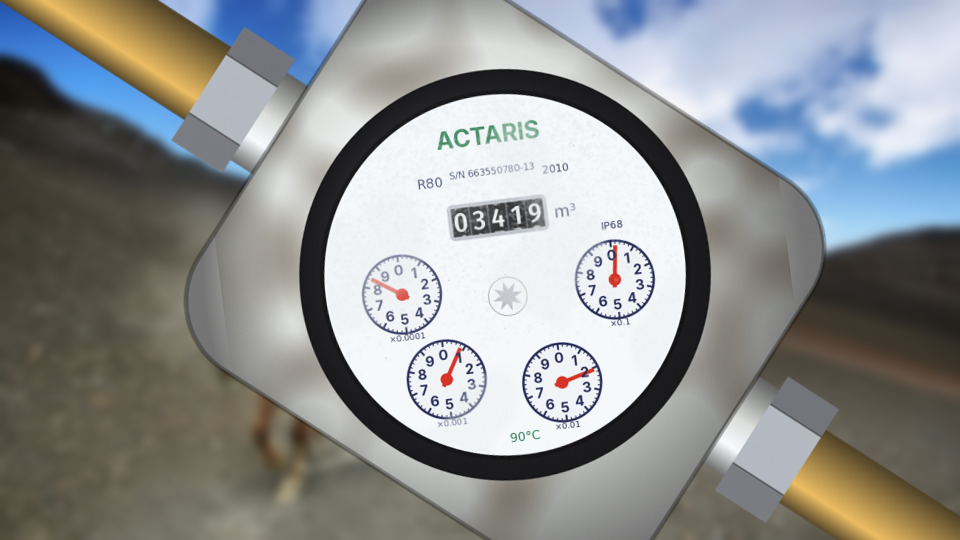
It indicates 3419.0208 m³
